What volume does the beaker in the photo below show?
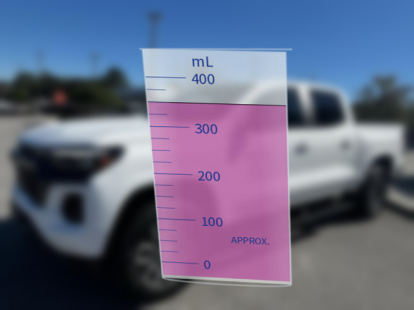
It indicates 350 mL
